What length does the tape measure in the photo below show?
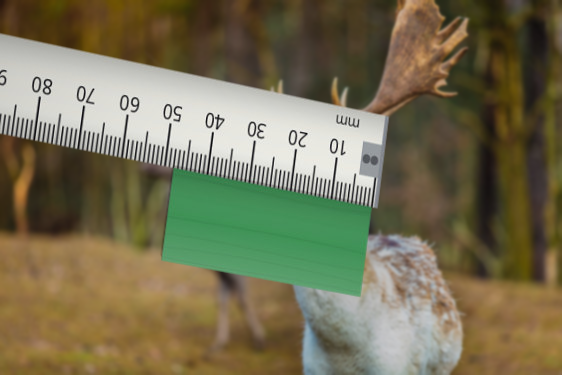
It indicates 48 mm
